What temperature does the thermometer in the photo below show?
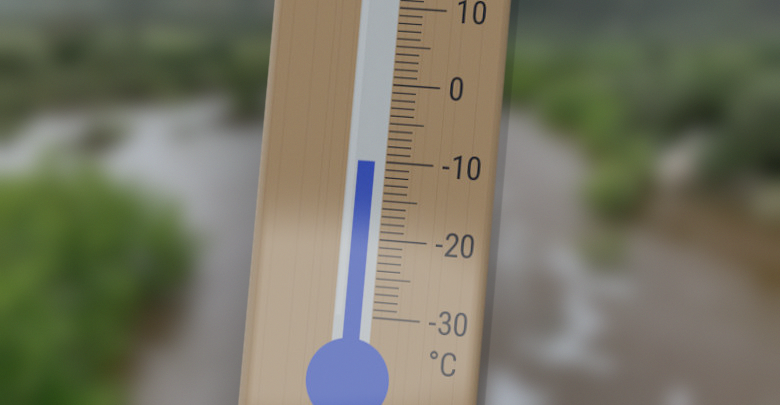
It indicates -10 °C
